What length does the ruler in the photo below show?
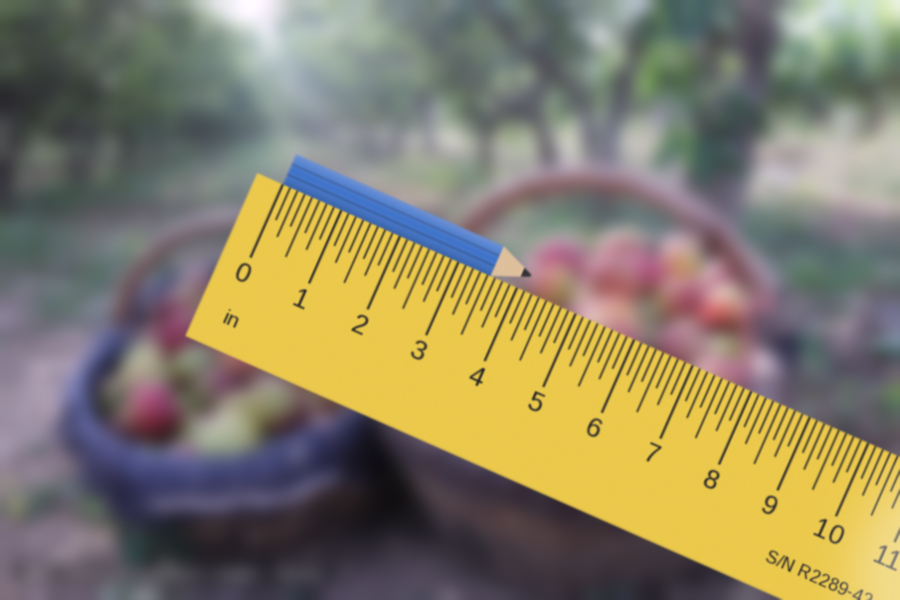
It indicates 4.125 in
